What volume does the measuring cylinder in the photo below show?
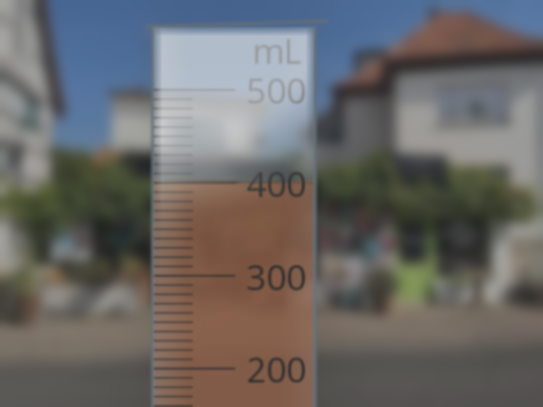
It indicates 400 mL
